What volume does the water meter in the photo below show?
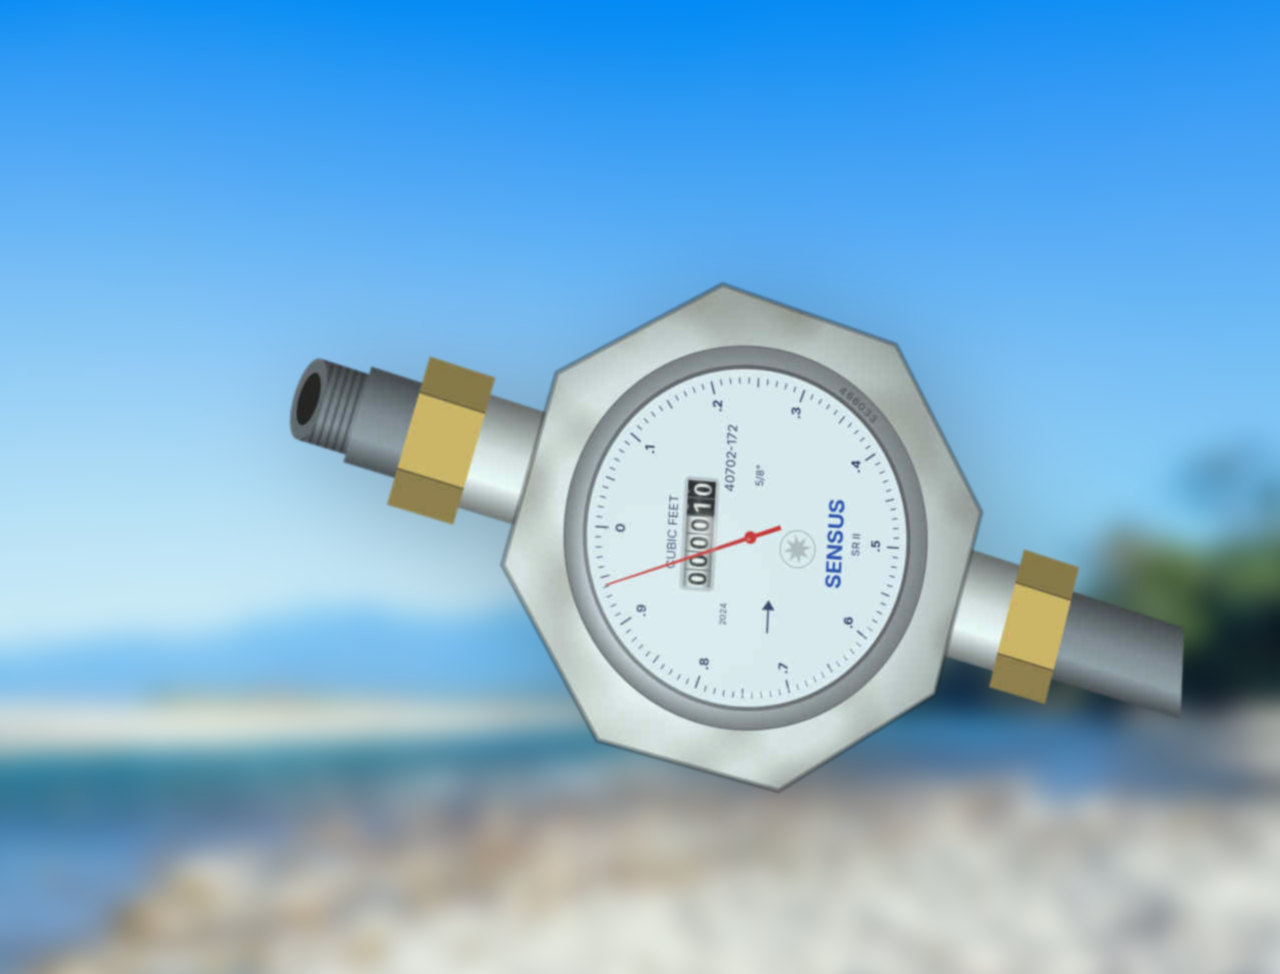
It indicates 9.94 ft³
